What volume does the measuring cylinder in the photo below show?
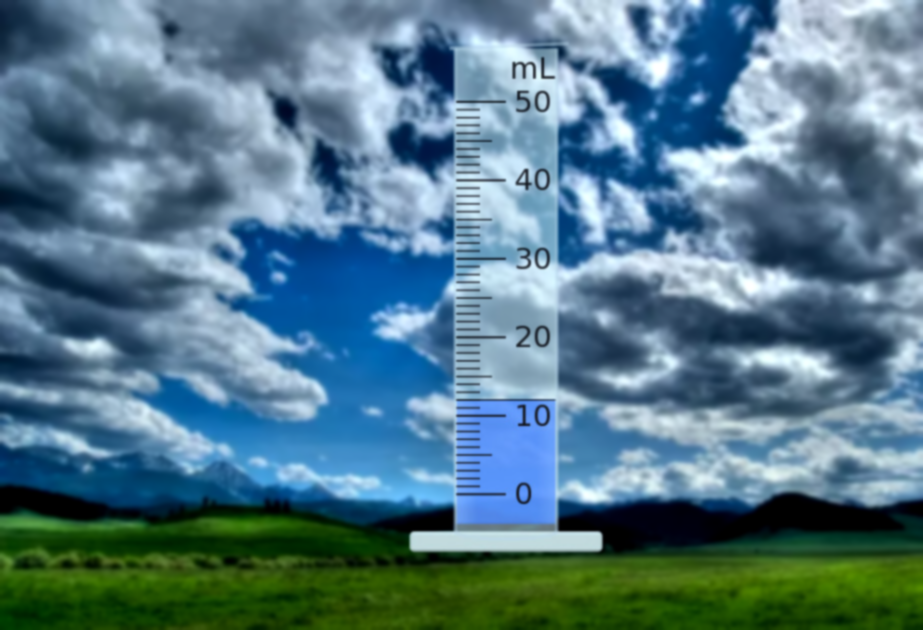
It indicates 12 mL
